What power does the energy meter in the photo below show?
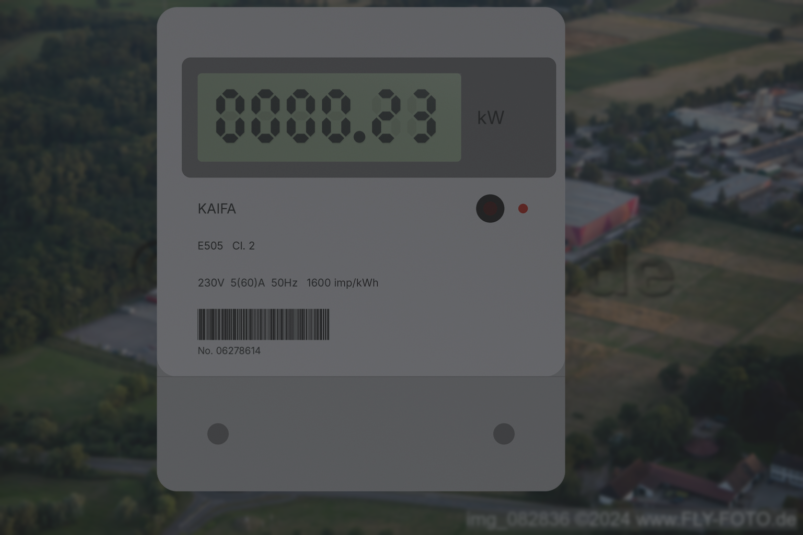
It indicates 0.23 kW
